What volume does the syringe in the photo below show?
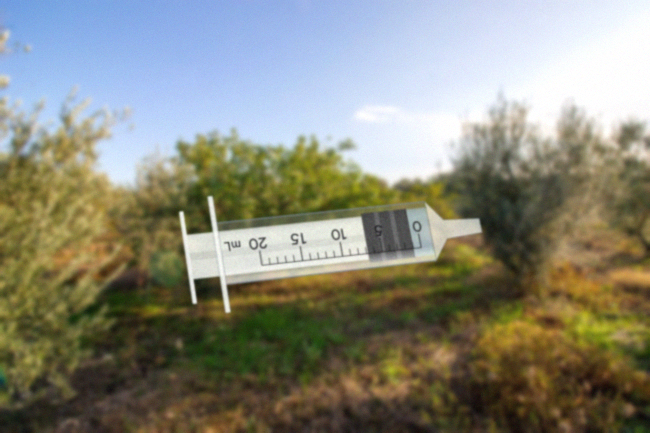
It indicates 1 mL
